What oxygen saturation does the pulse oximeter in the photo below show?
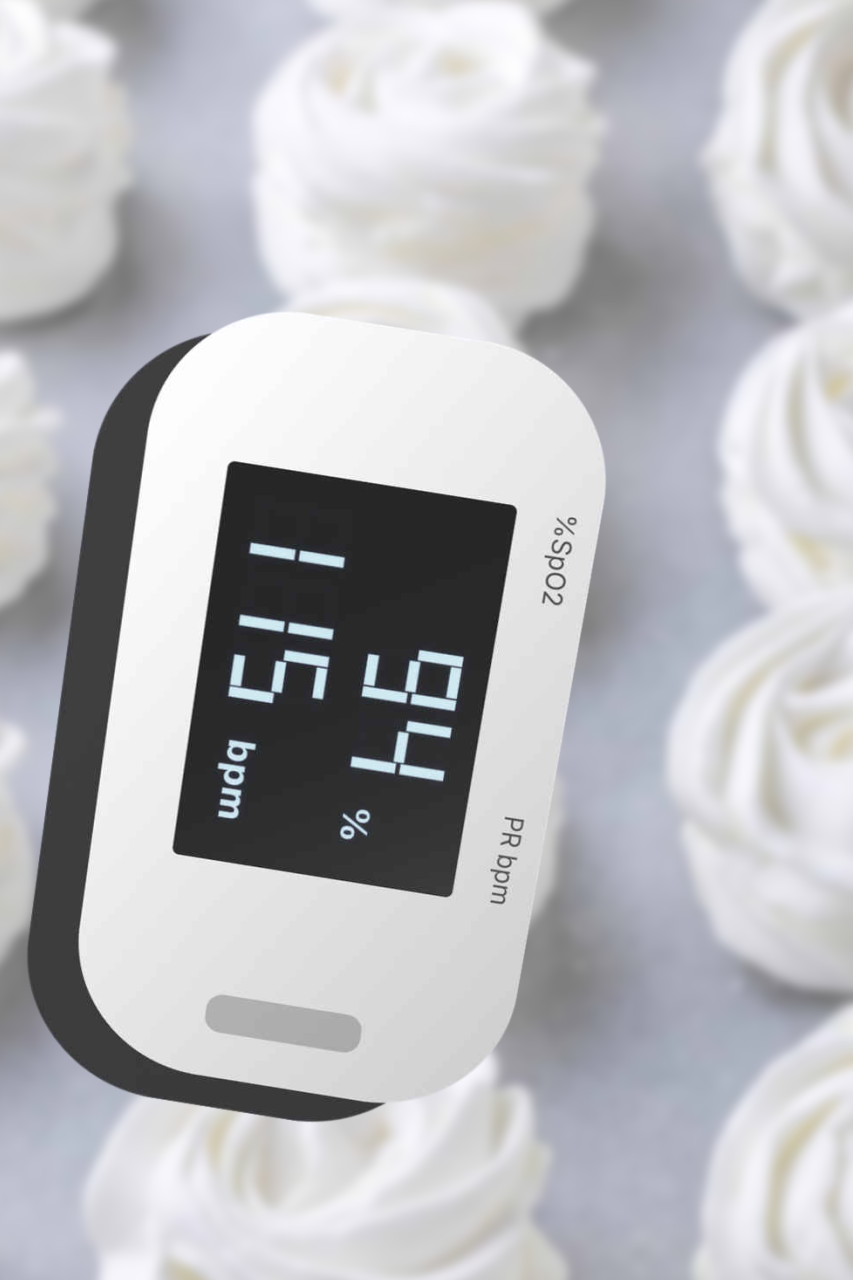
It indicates 94 %
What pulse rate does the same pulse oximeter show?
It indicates 115 bpm
